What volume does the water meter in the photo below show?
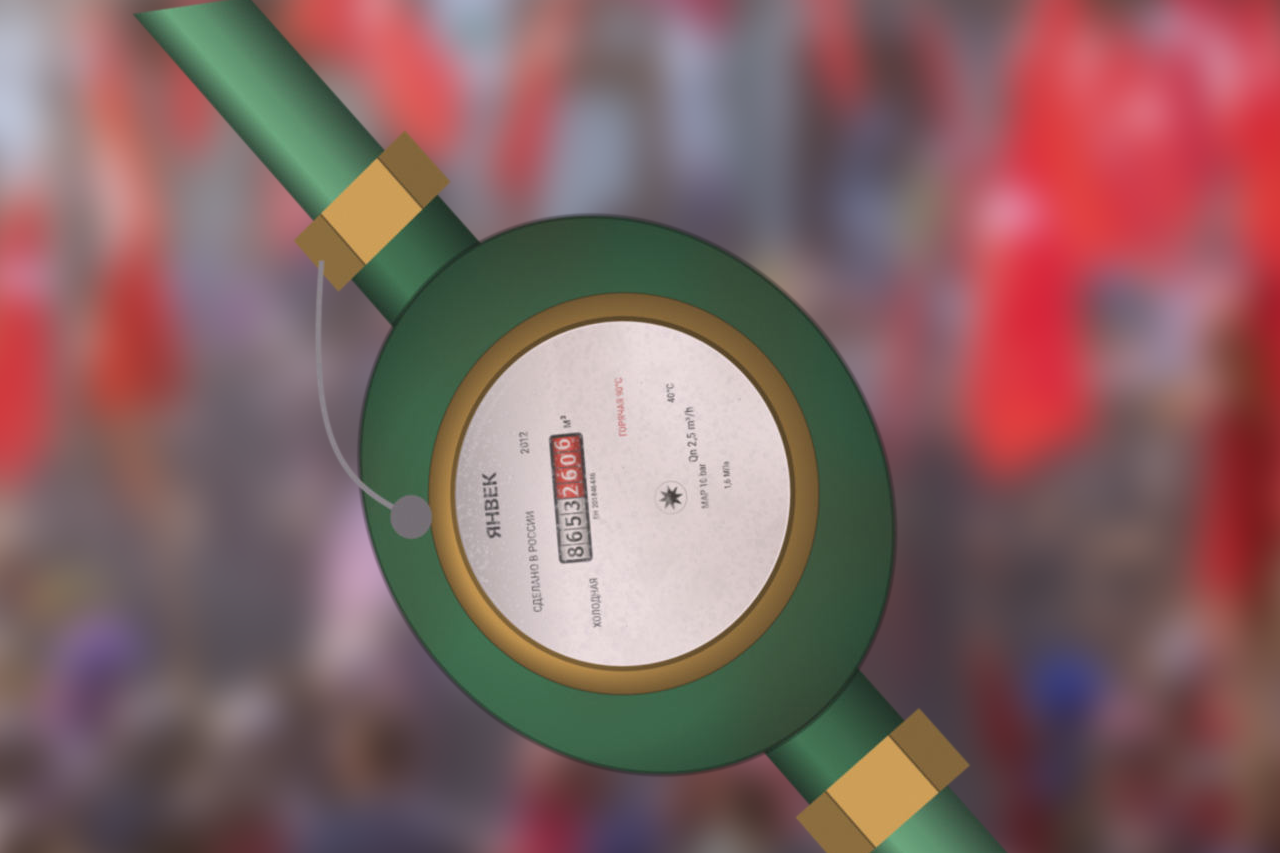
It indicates 8653.2606 m³
